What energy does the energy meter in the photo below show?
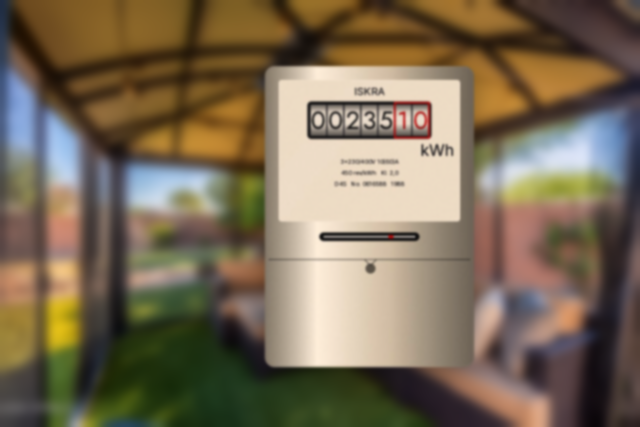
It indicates 235.10 kWh
